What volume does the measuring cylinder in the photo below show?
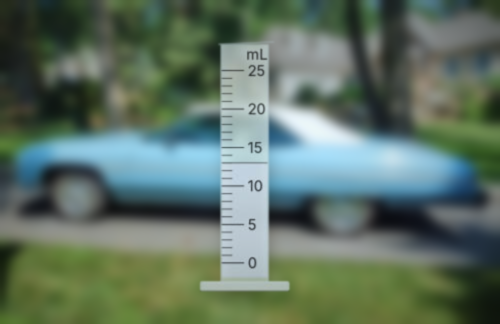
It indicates 13 mL
